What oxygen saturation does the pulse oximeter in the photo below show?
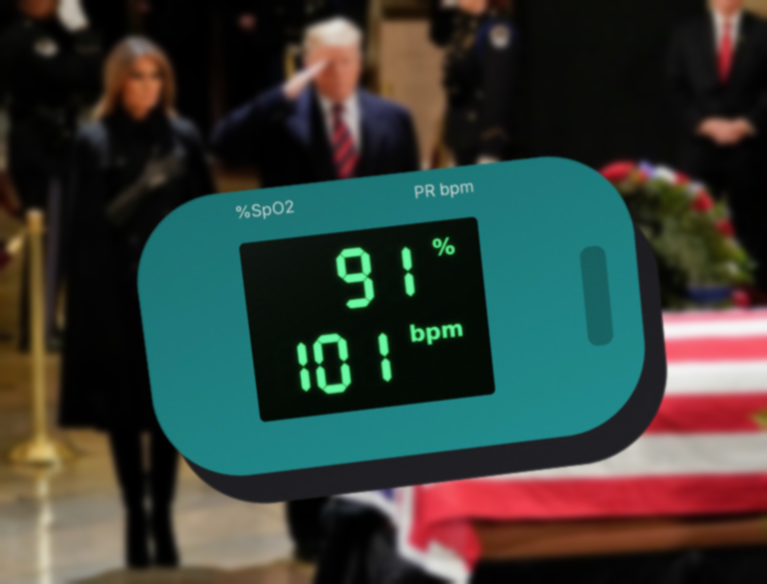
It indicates 91 %
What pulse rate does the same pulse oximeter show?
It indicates 101 bpm
